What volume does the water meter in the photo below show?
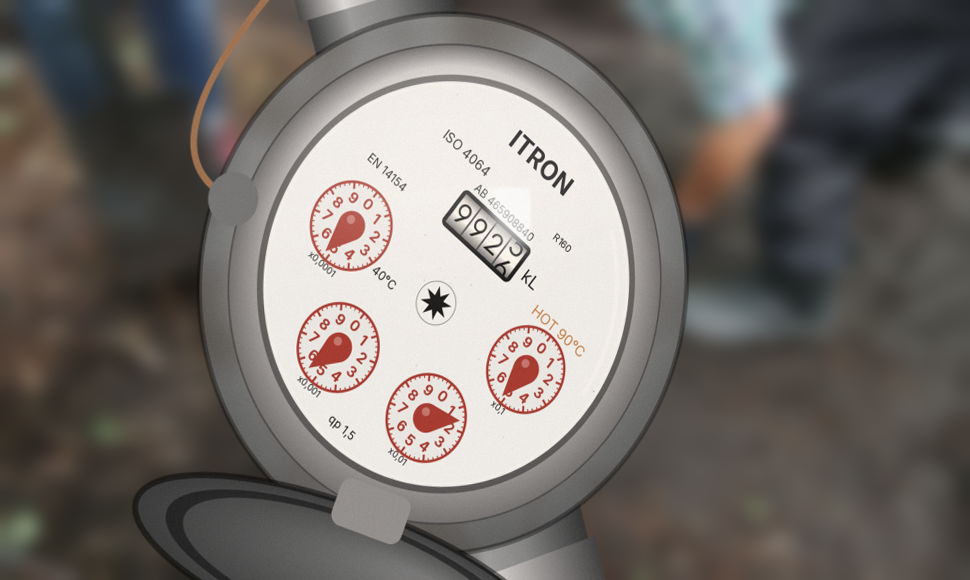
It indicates 9925.5155 kL
